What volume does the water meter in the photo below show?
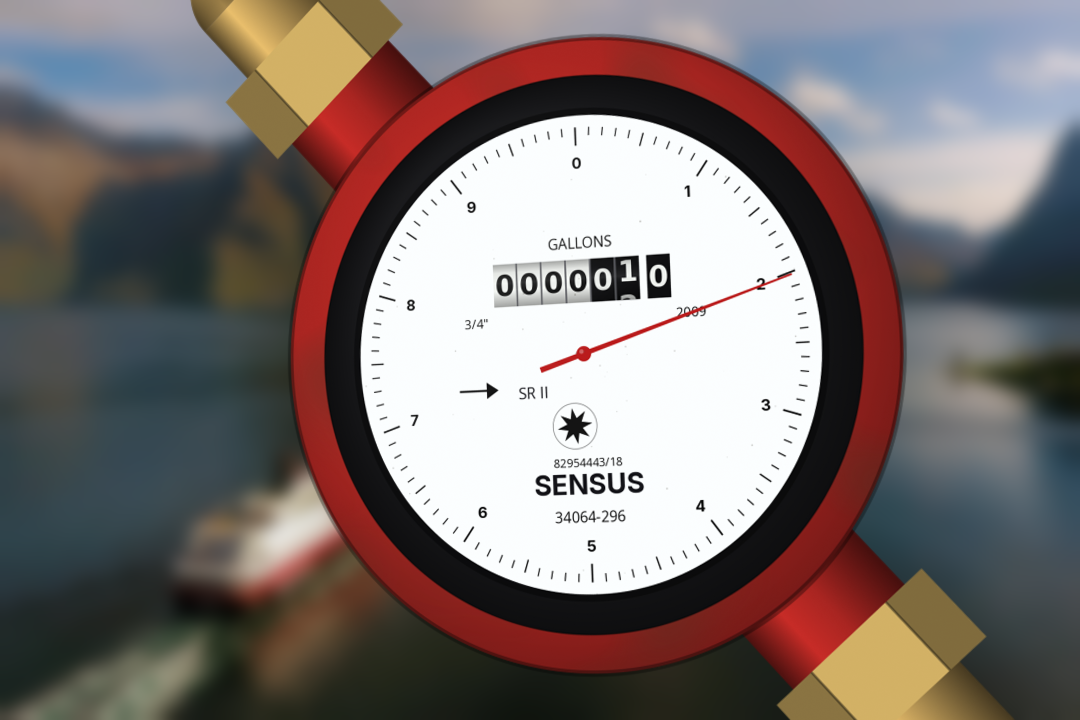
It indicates 12.0 gal
